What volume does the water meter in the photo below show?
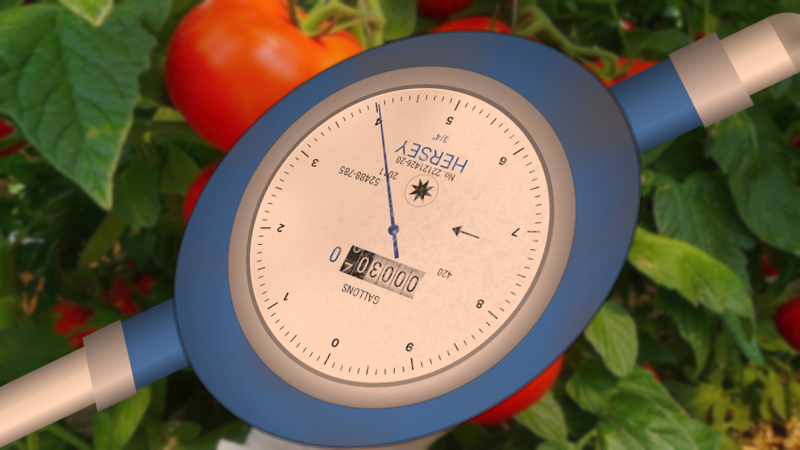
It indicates 3024.0 gal
